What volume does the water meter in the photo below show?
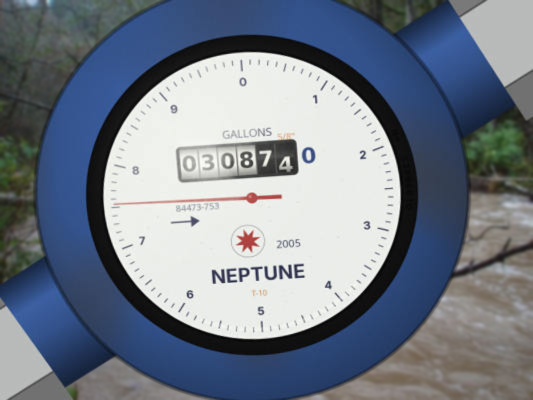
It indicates 308737.5 gal
